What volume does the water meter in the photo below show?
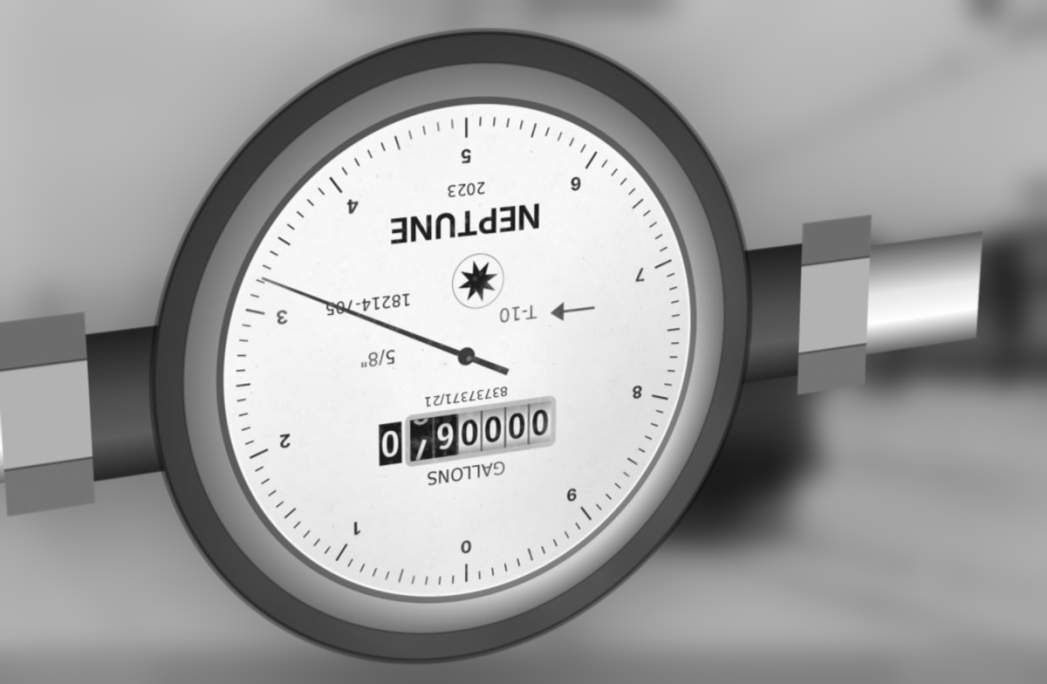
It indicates 673.2 gal
